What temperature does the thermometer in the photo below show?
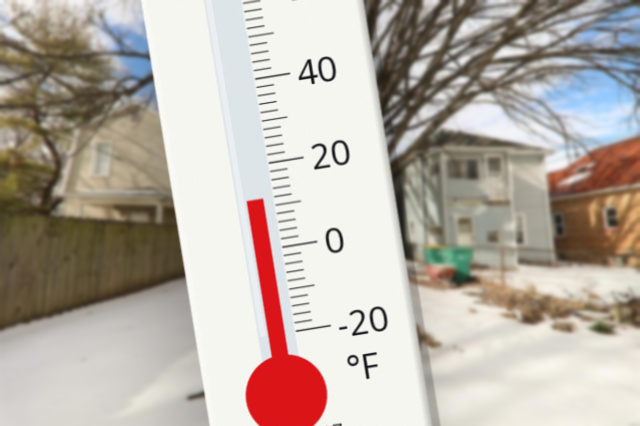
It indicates 12 °F
